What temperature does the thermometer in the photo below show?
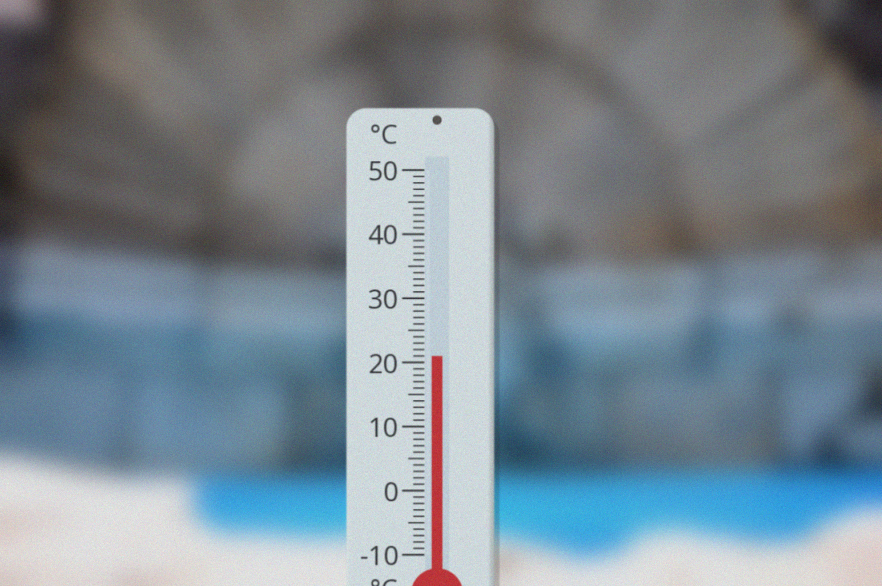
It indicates 21 °C
